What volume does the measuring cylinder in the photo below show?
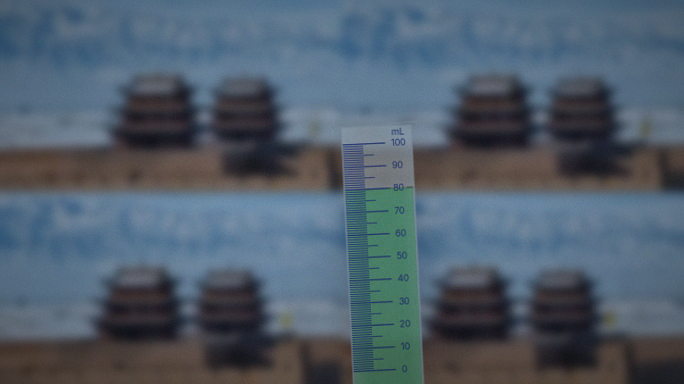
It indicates 80 mL
